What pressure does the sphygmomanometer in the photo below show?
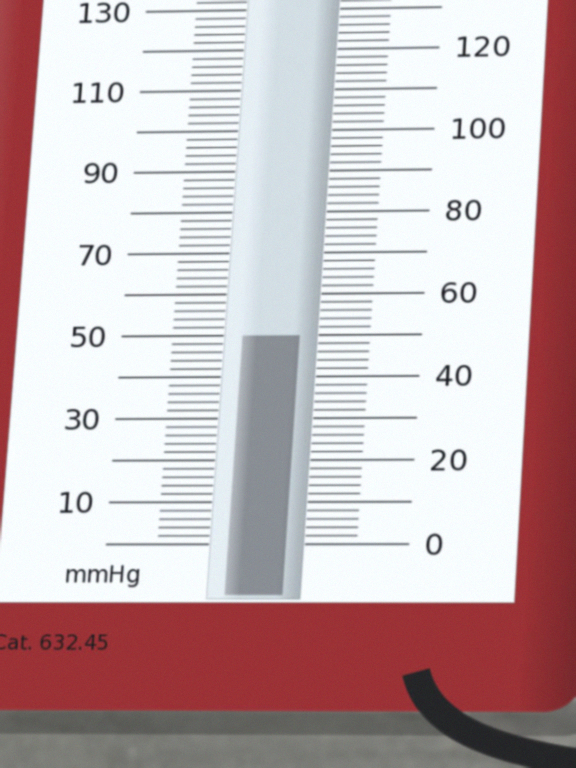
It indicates 50 mmHg
